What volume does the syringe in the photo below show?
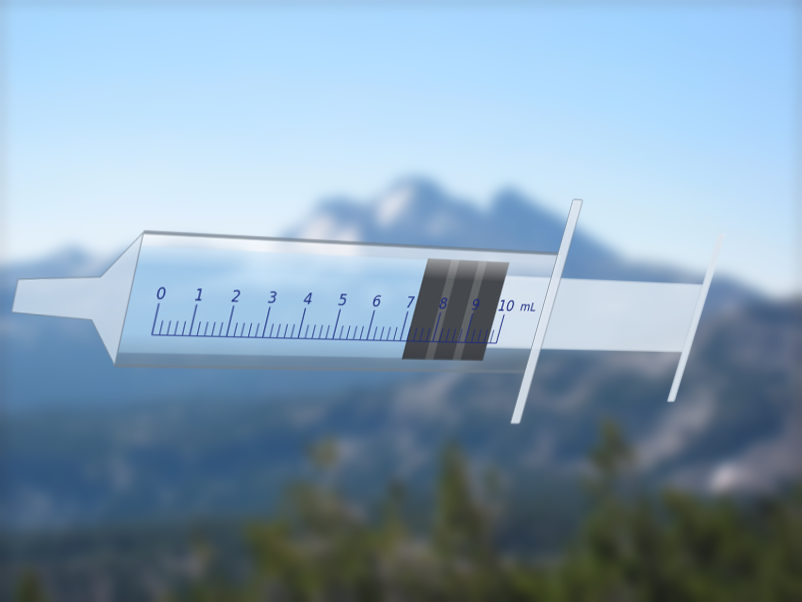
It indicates 7.2 mL
